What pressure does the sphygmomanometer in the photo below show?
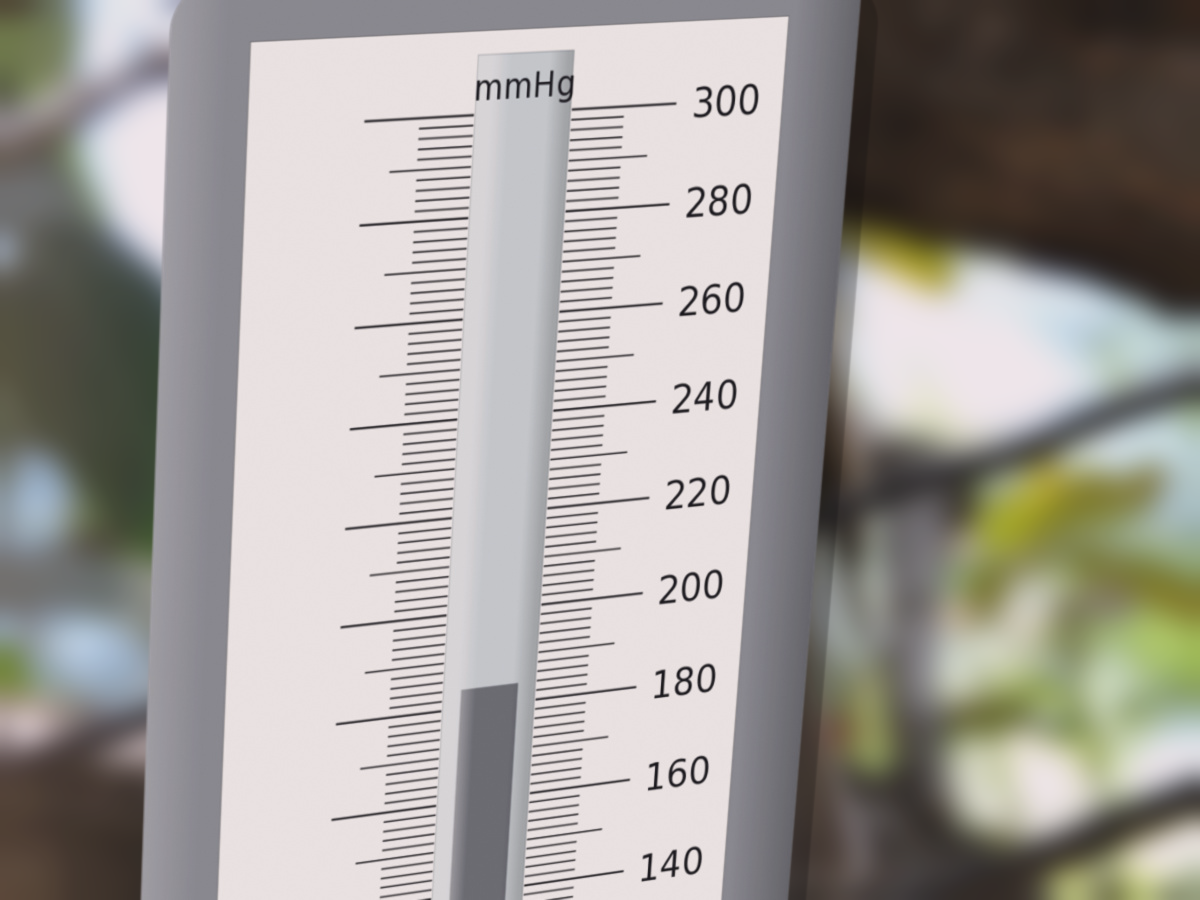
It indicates 184 mmHg
